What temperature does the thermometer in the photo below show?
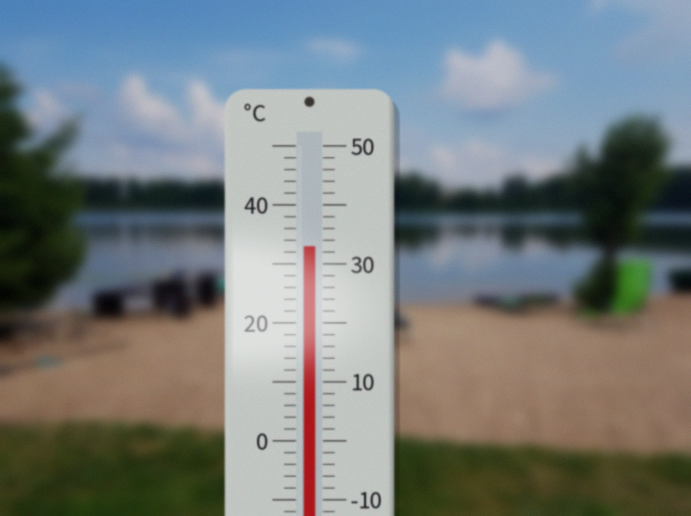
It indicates 33 °C
